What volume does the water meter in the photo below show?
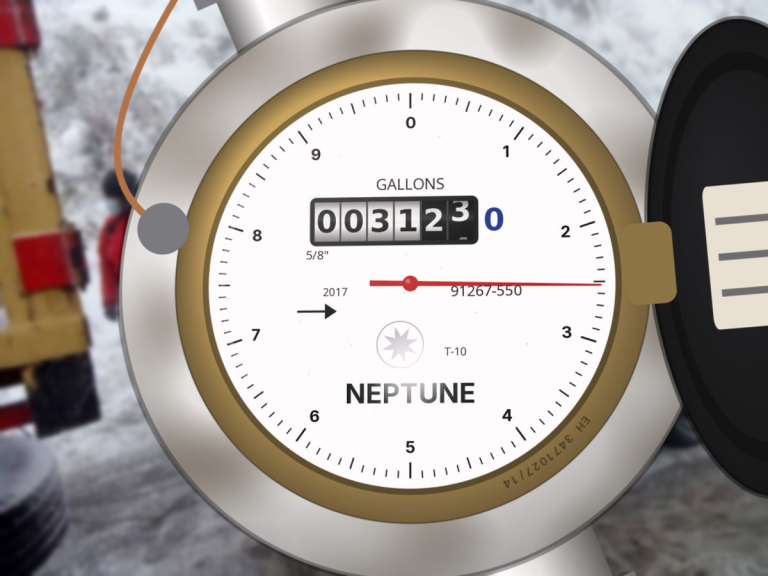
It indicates 31232.5 gal
